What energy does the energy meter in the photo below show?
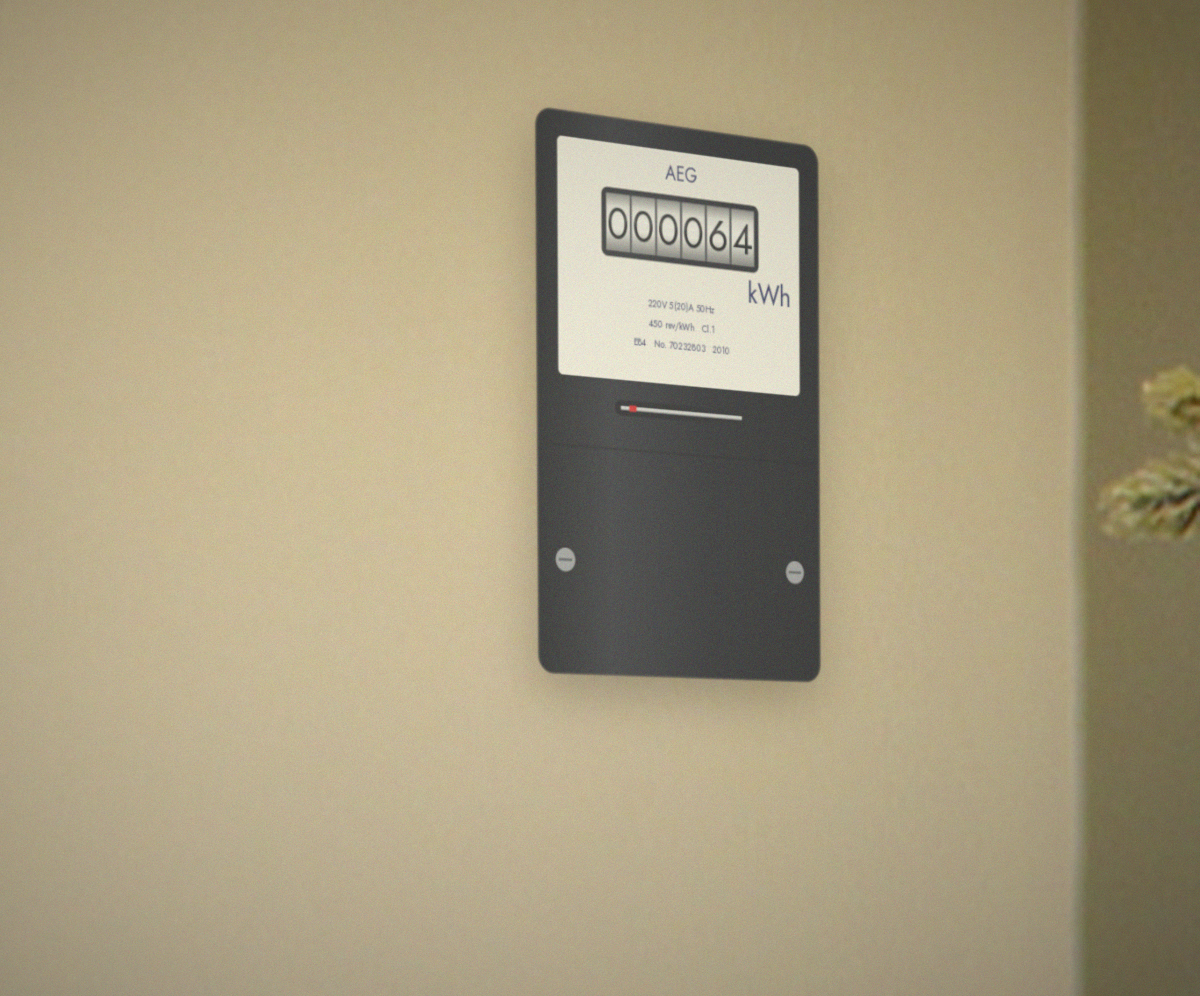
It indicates 64 kWh
